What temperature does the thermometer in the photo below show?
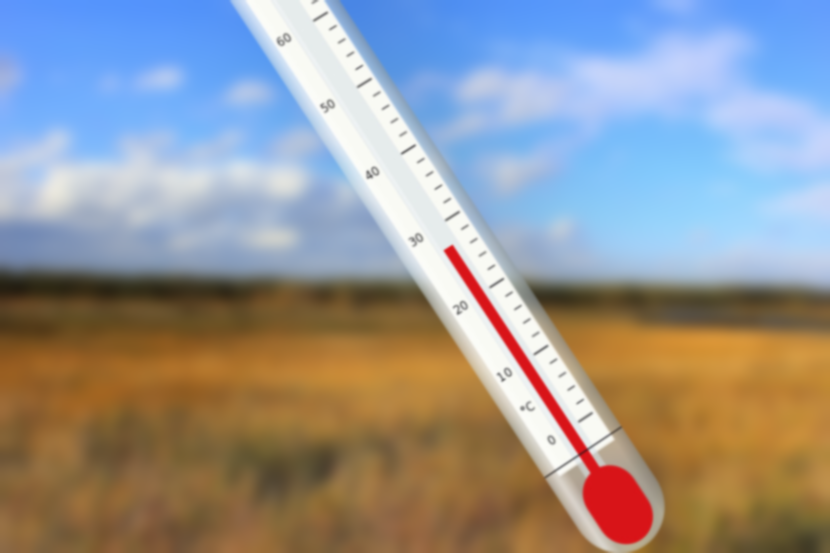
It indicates 27 °C
